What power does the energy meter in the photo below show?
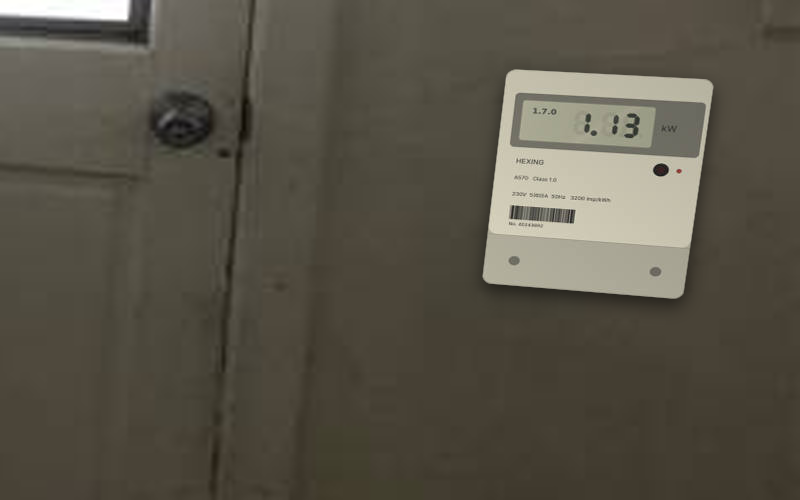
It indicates 1.13 kW
